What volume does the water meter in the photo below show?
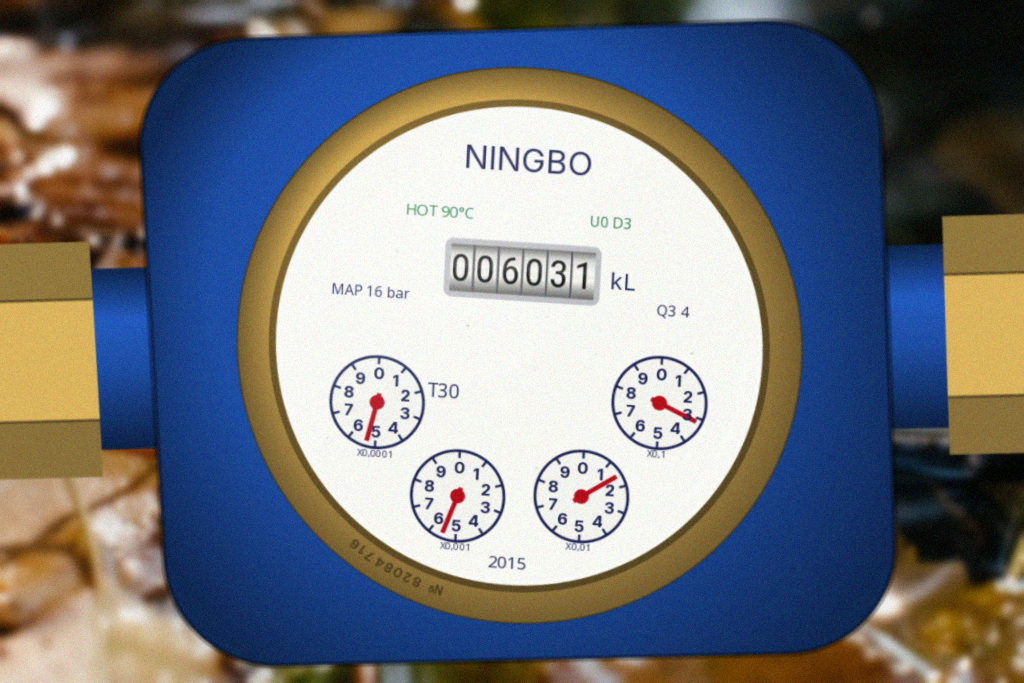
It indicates 6031.3155 kL
